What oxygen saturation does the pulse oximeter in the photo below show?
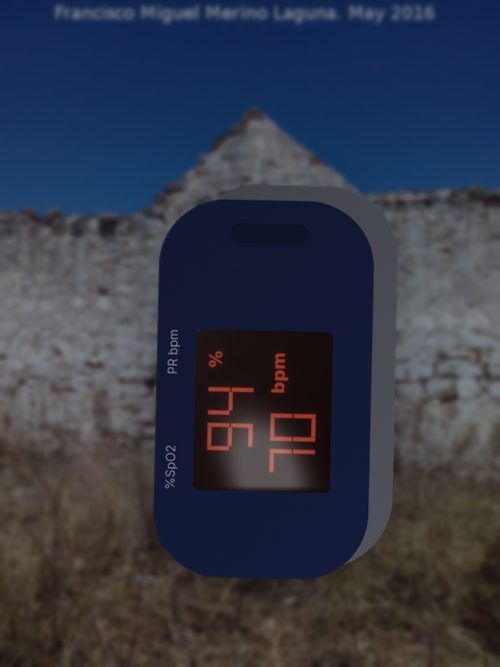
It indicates 94 %
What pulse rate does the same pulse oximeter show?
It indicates 70 bpm
